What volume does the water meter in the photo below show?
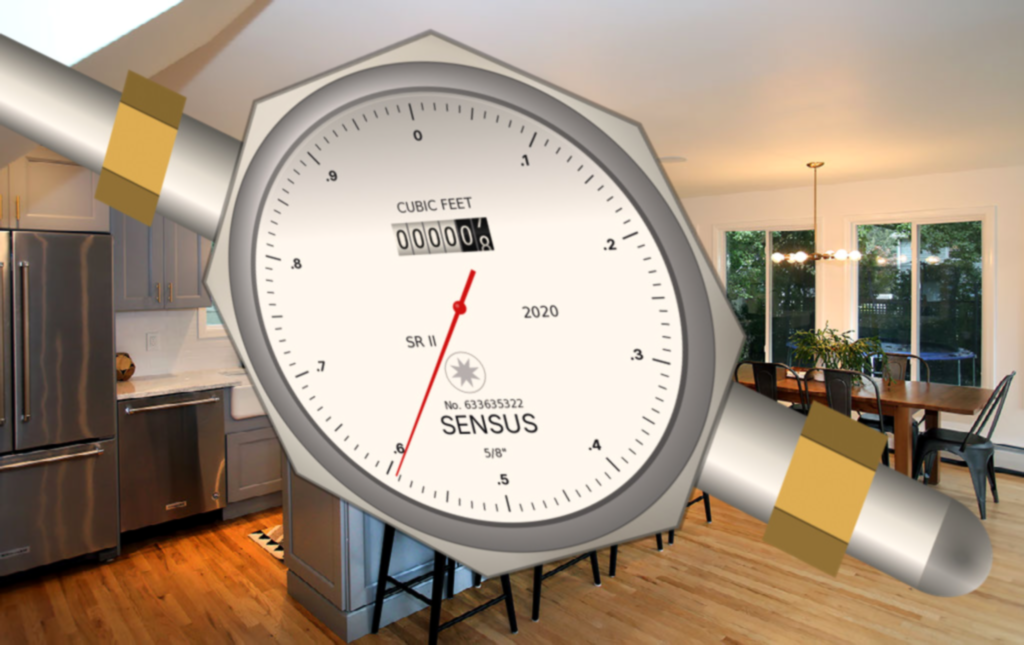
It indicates 7.59 ft³
